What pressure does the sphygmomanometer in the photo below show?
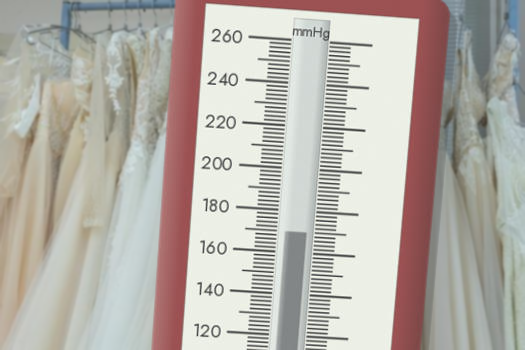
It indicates 170 mmHg
